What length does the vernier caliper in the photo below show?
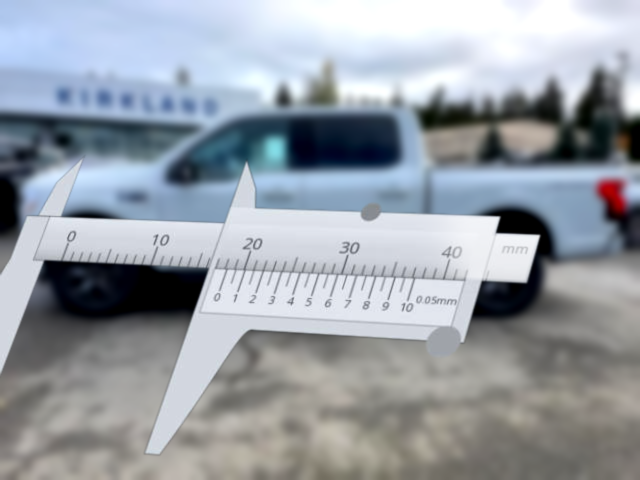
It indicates 18.2 mm
